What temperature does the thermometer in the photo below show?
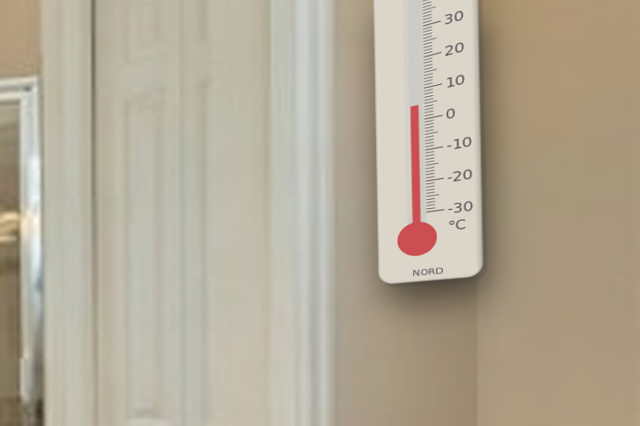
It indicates 5 °C
